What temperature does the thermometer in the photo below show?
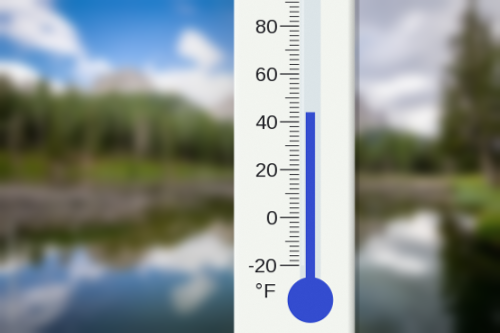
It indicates 44 °F
